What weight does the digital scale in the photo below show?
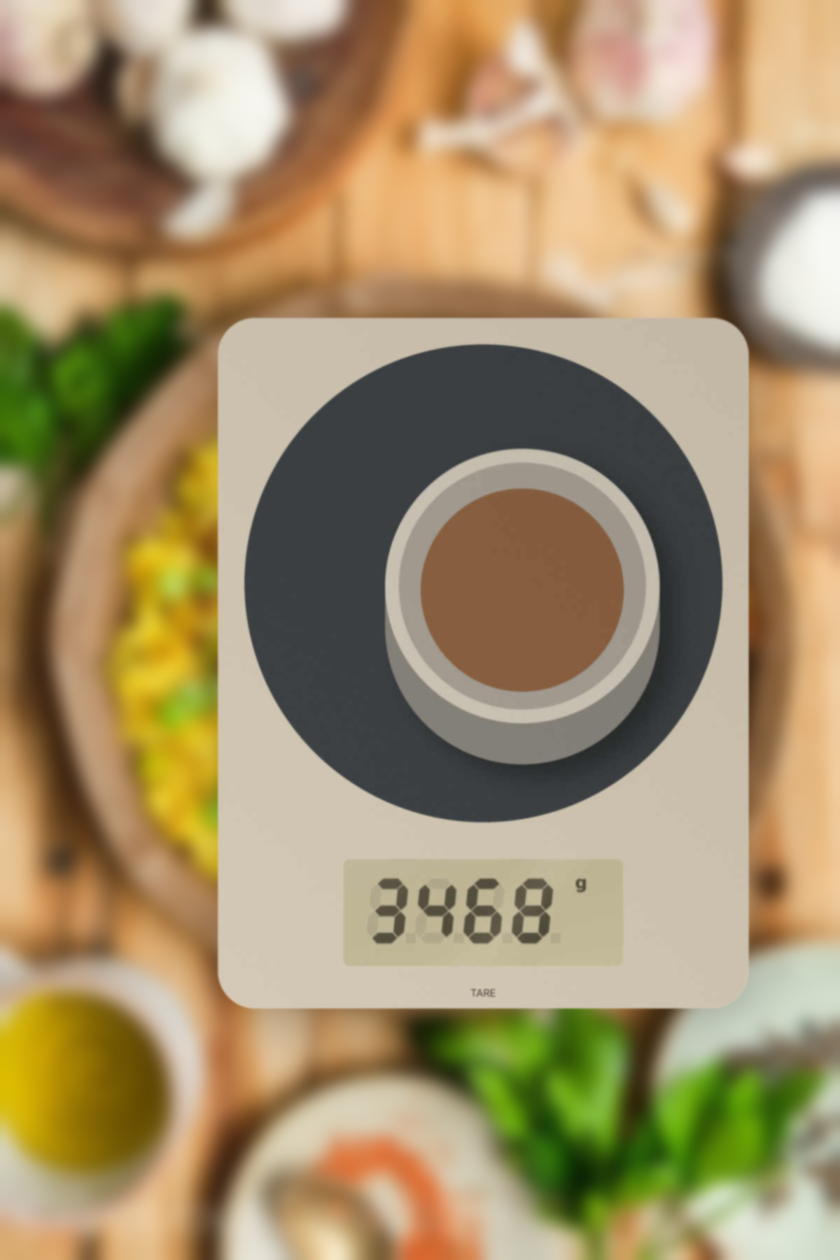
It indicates 3468 g
